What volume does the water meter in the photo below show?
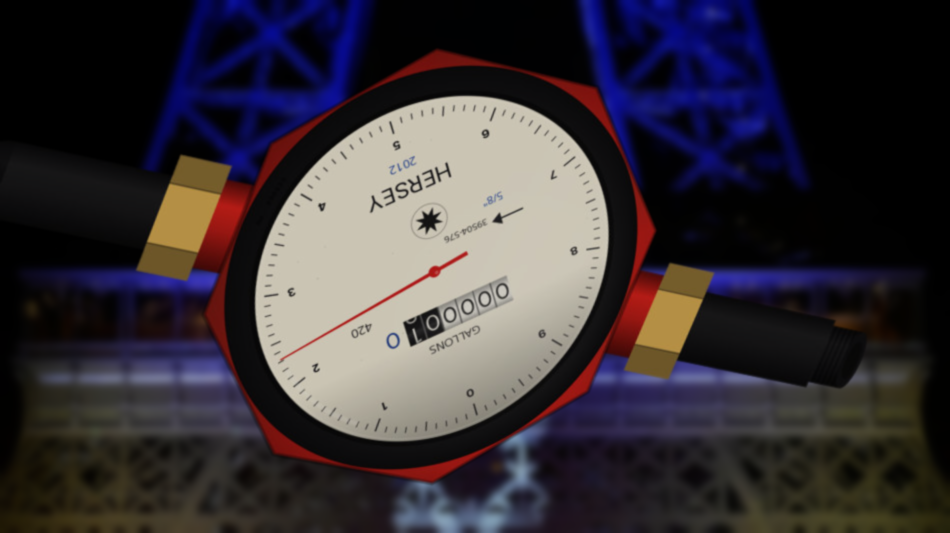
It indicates 12.3 gal
